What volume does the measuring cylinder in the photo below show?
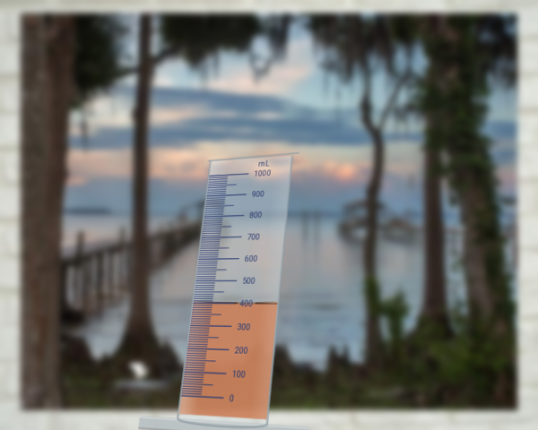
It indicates 400 mL
